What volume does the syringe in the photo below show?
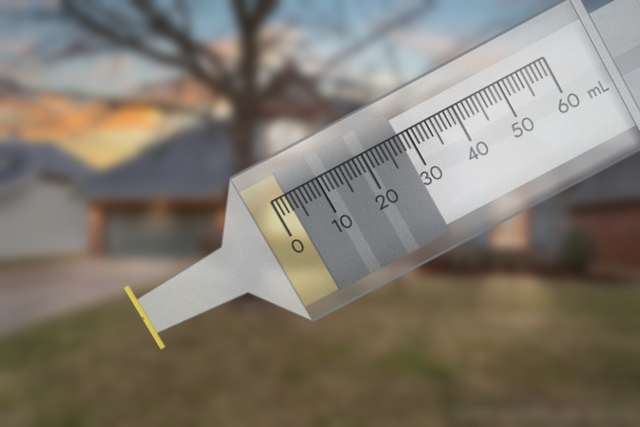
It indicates 3 mL
